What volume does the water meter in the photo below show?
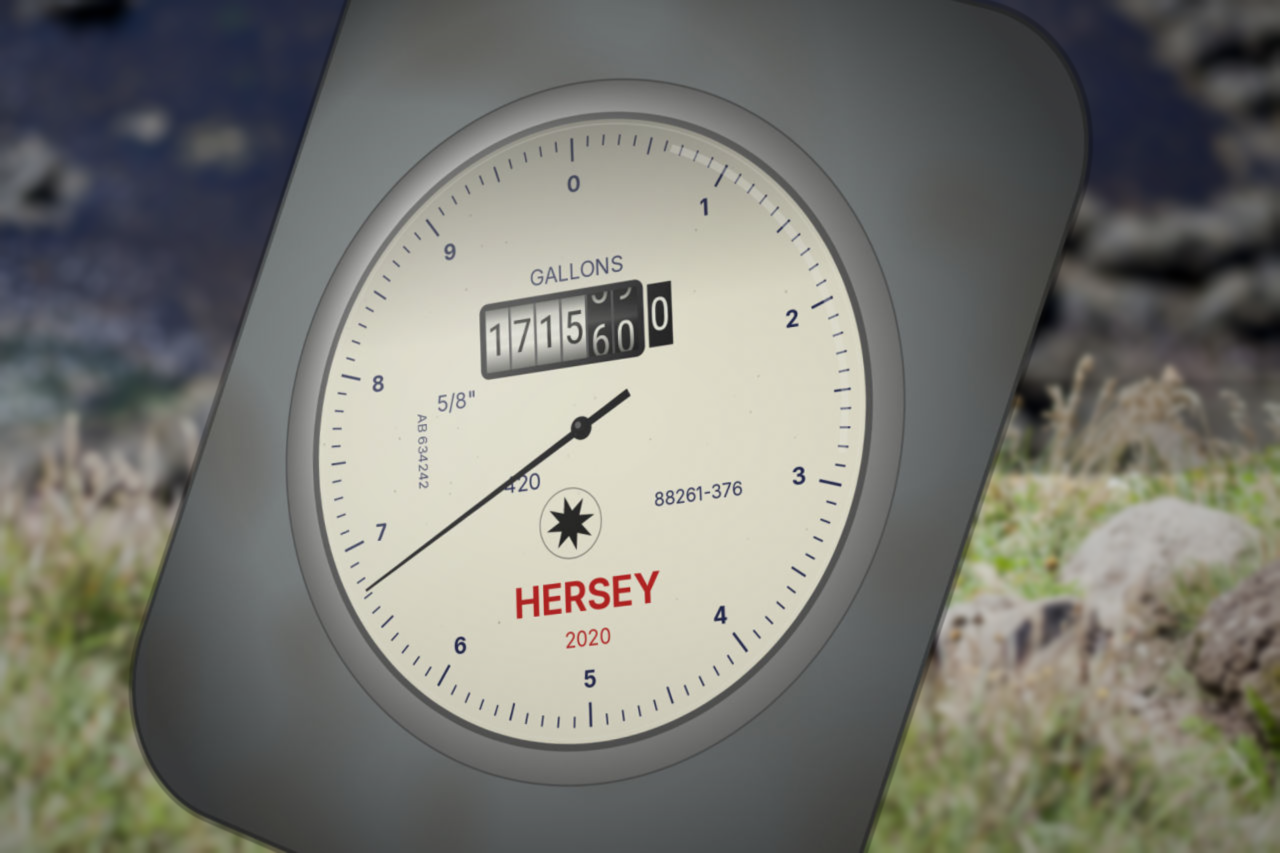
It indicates 1715596.7 gal
